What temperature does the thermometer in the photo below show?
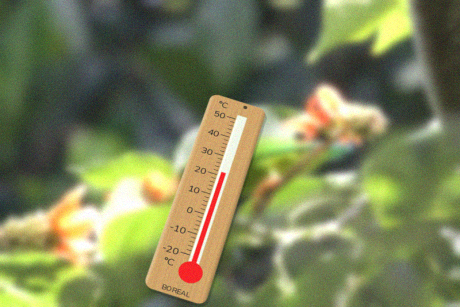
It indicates 22 °C
